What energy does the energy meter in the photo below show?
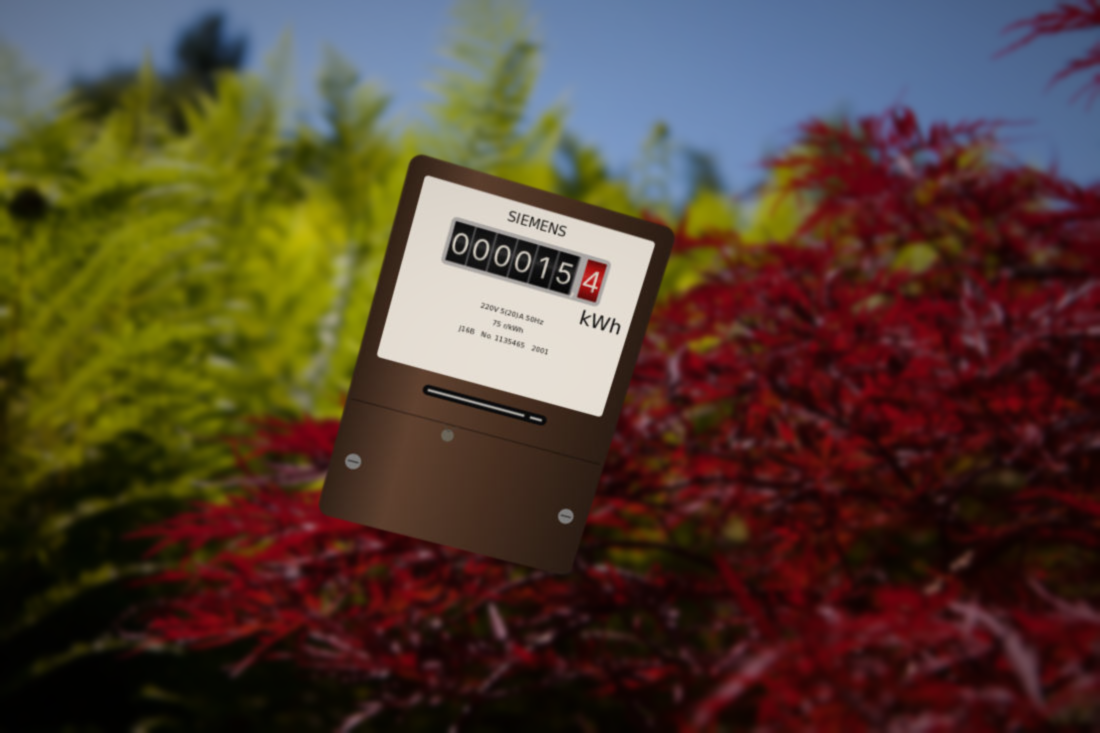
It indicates 15.4 kWh
